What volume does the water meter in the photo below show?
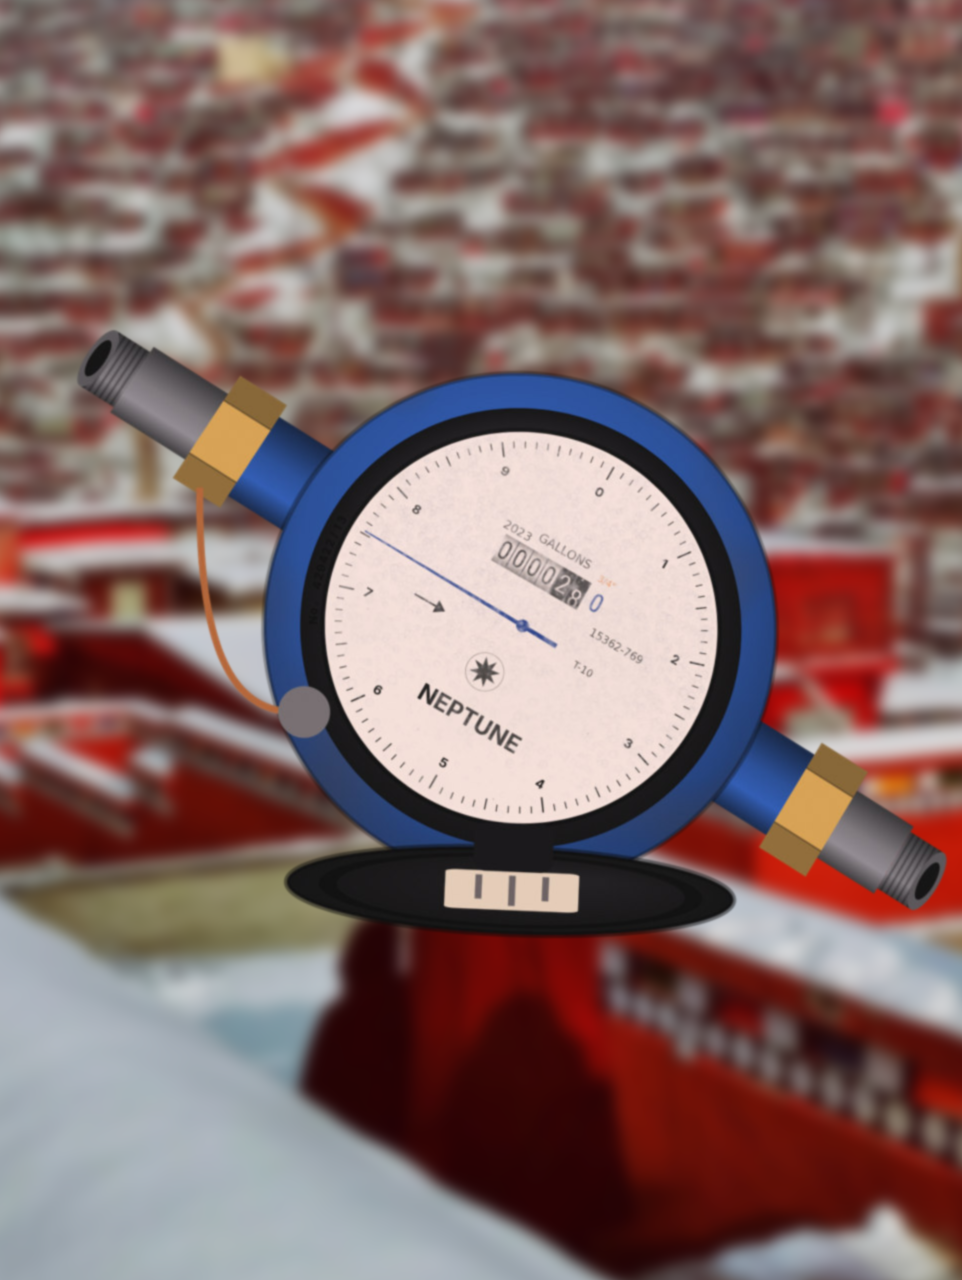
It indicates 277.5 gal
